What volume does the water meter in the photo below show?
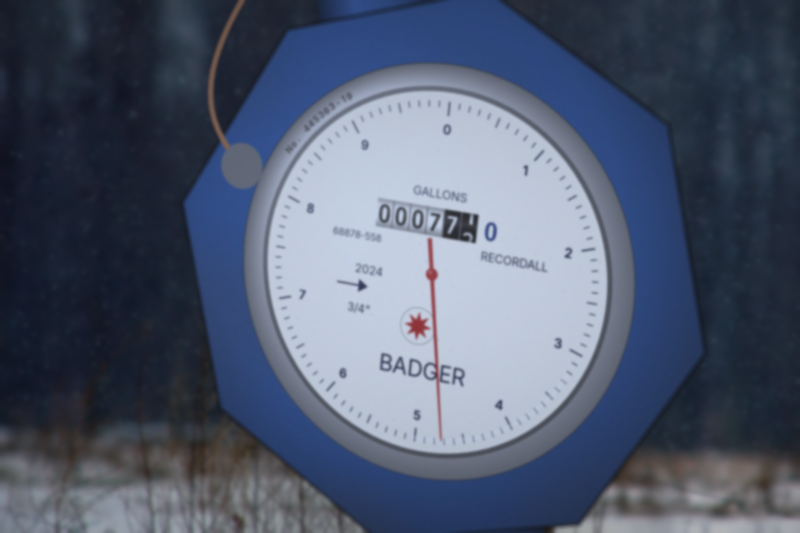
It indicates 7714.7 gal
